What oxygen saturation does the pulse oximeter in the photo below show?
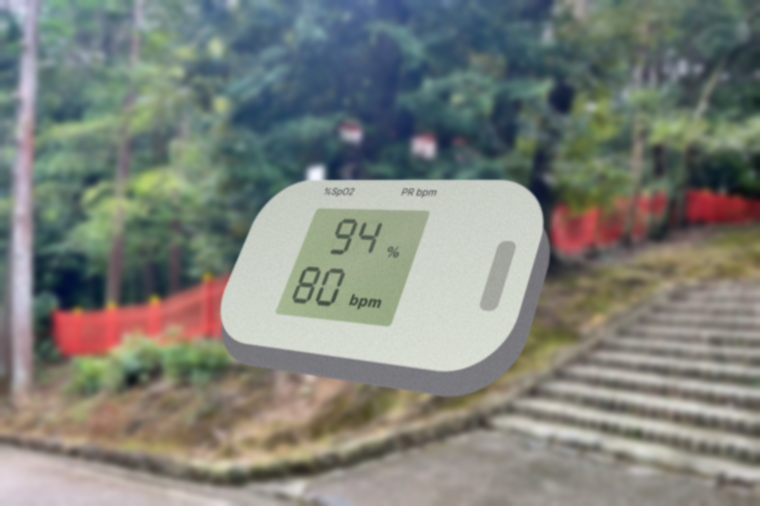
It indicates 94 %
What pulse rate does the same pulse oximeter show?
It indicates 80 bpm
